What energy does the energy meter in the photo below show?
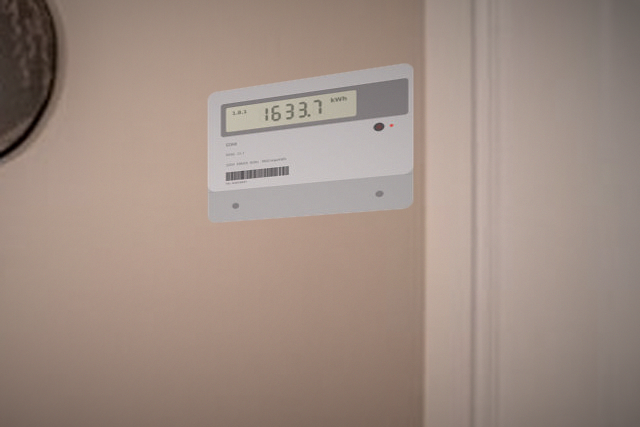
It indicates 1633.7 kWh
